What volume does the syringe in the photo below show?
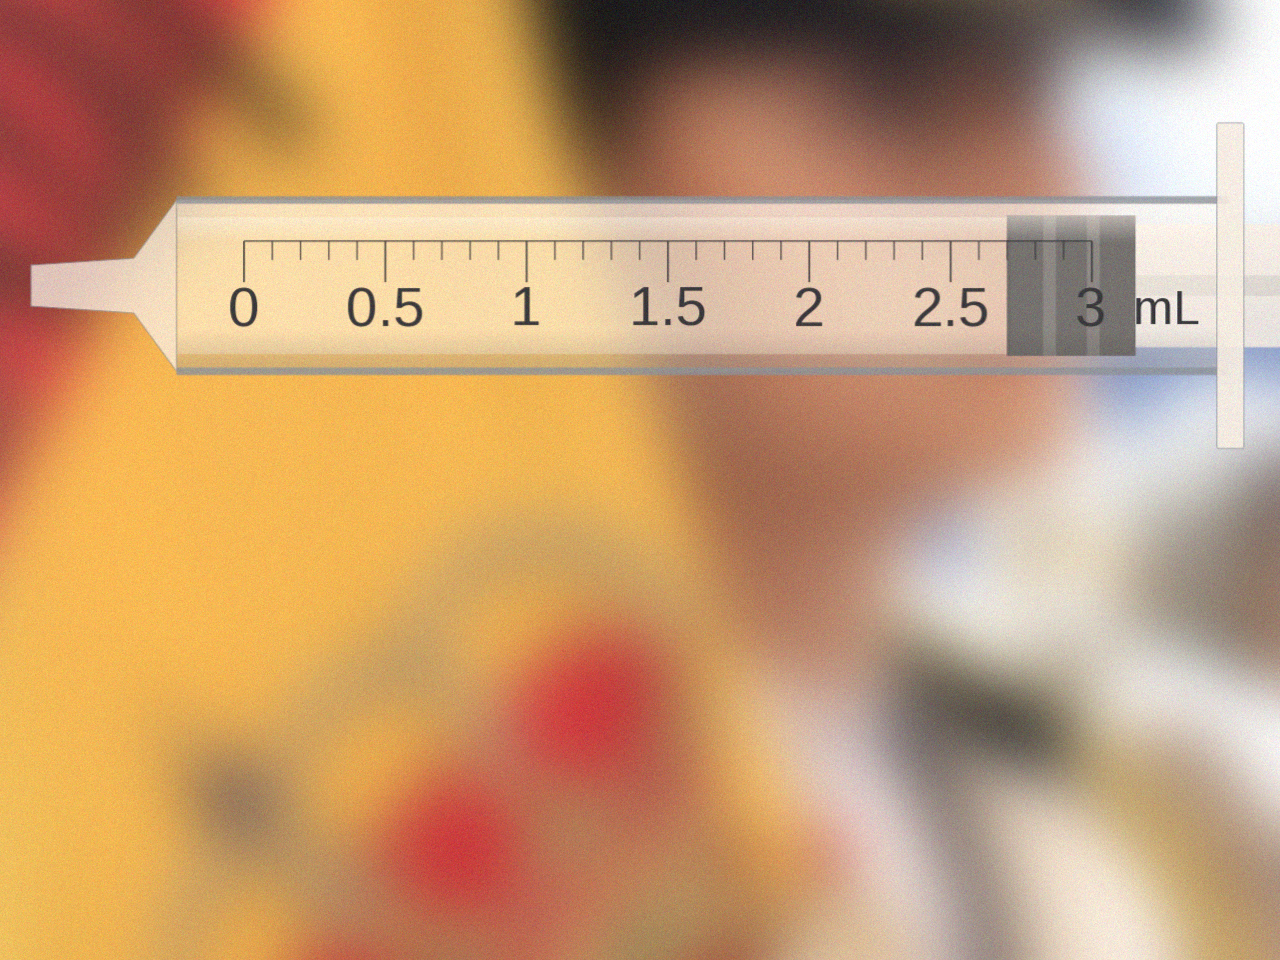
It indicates 2.7 mL
